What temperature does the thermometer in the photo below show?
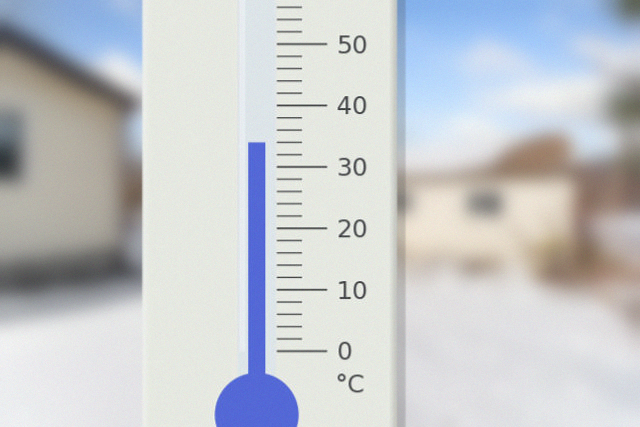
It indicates 34 °C
